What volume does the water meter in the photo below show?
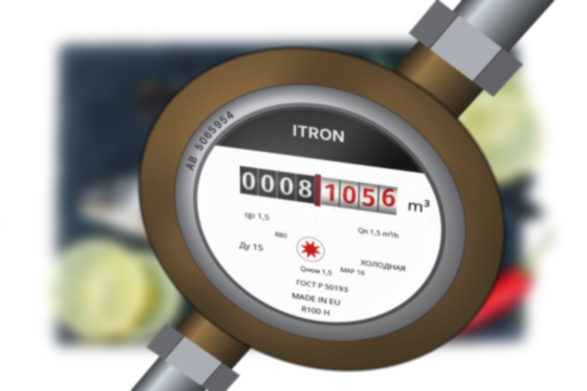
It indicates 8.1056 m³
